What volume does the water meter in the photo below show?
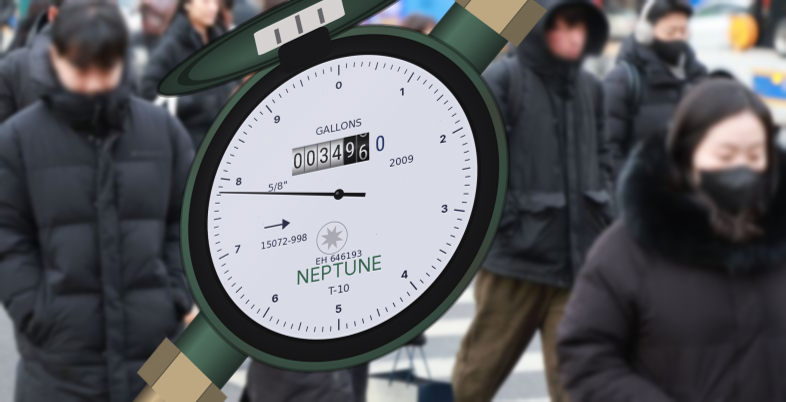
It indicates 34957.8 gal
